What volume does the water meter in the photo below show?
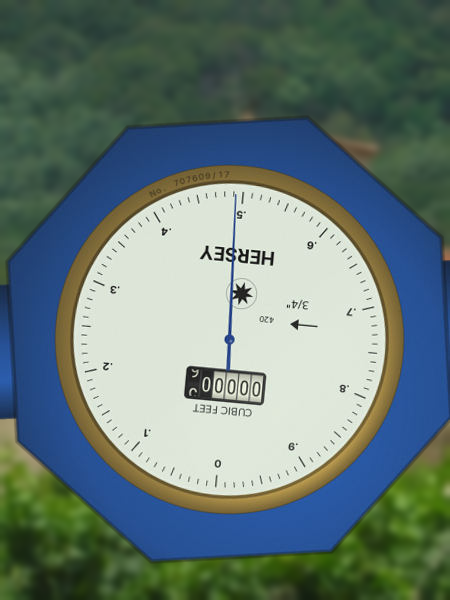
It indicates 5.49 ft³
